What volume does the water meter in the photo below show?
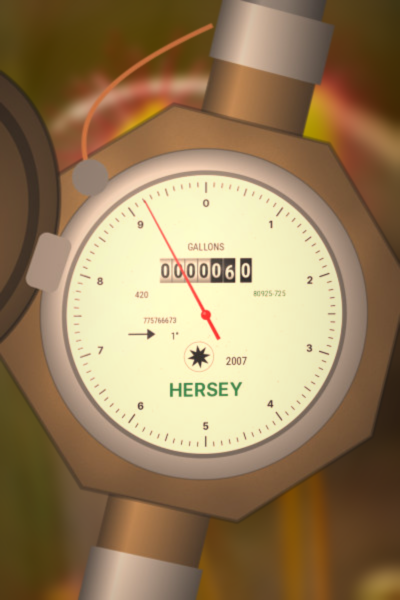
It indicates 59.2 gal
